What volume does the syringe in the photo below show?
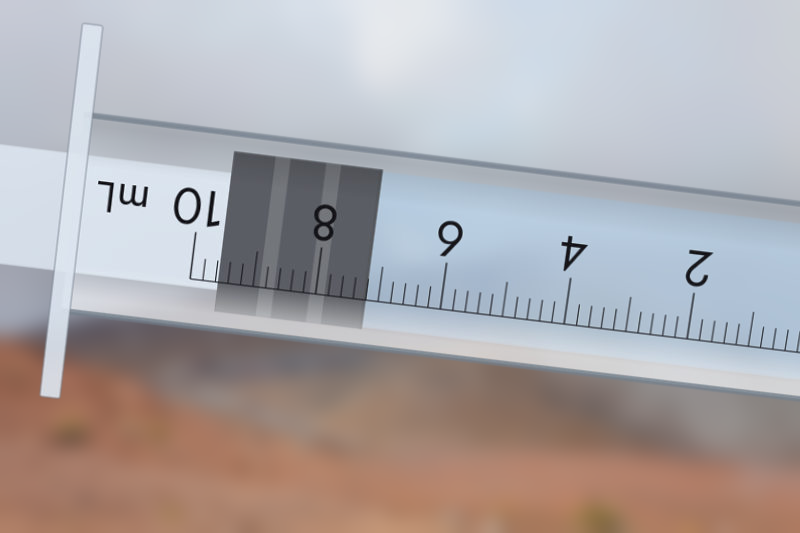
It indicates 7.2 mL
